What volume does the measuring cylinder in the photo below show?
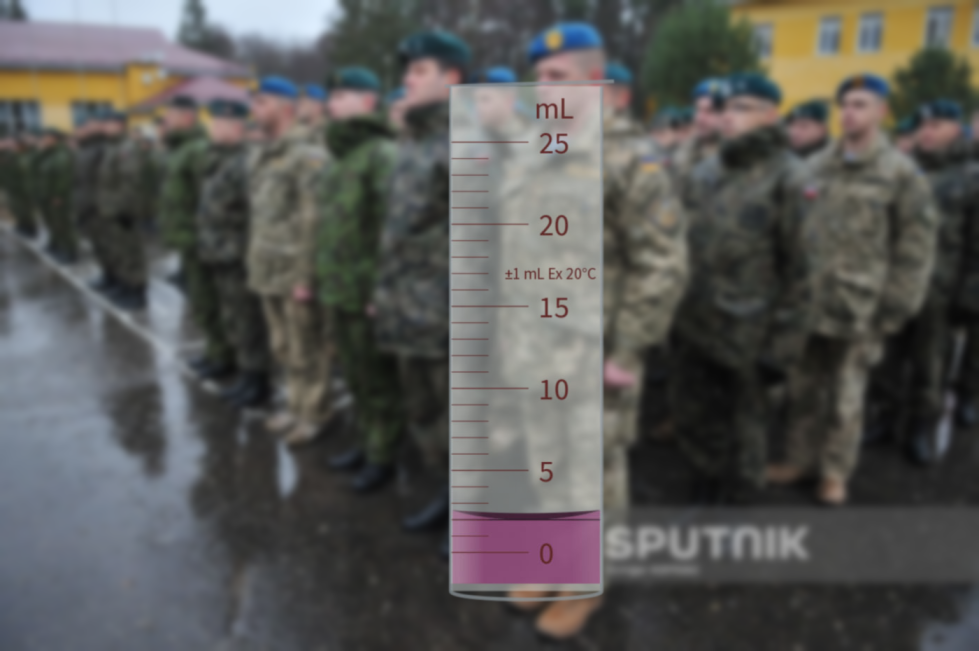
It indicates 2 mL
